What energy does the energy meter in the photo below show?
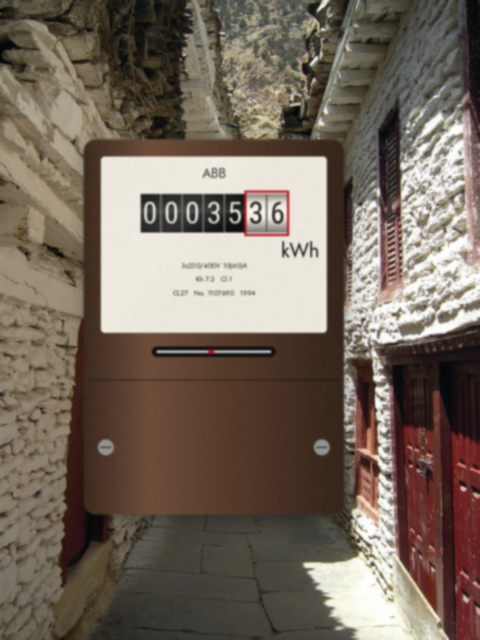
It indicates 35.36 kWh
